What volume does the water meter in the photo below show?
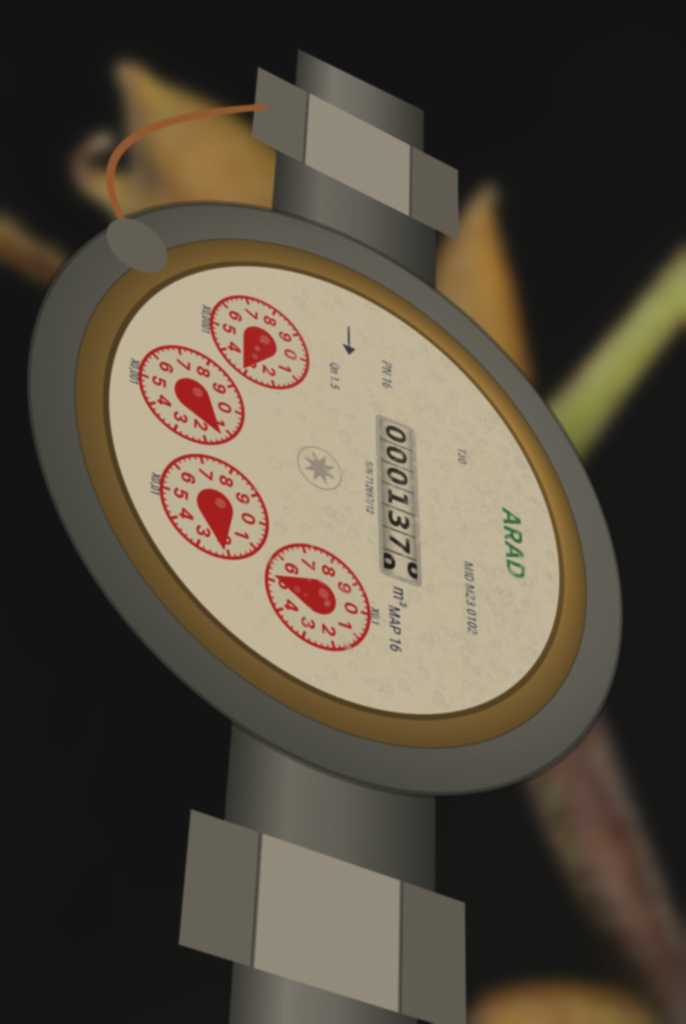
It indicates 1378.5213 m³
